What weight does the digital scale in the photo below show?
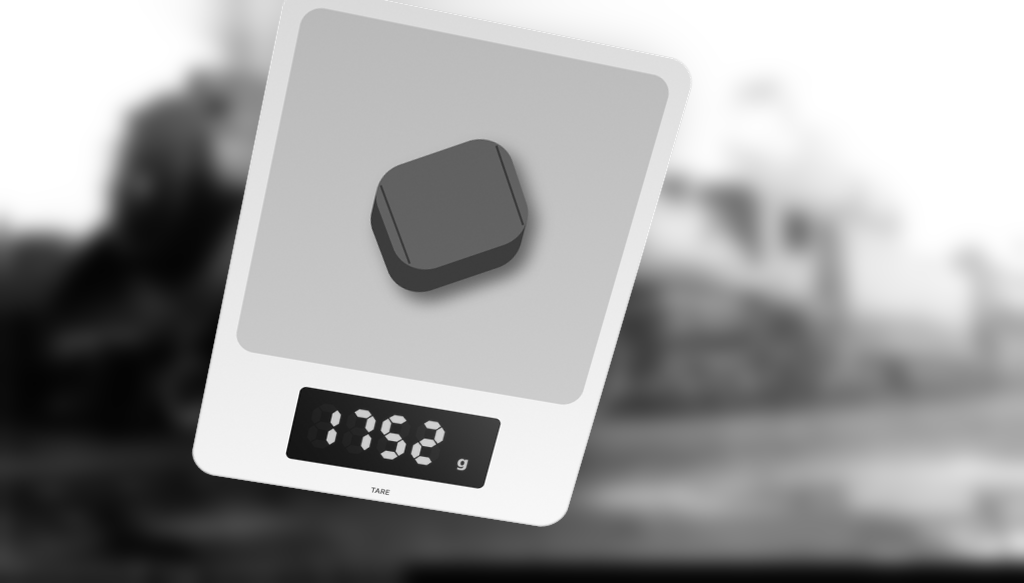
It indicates 1752 g
